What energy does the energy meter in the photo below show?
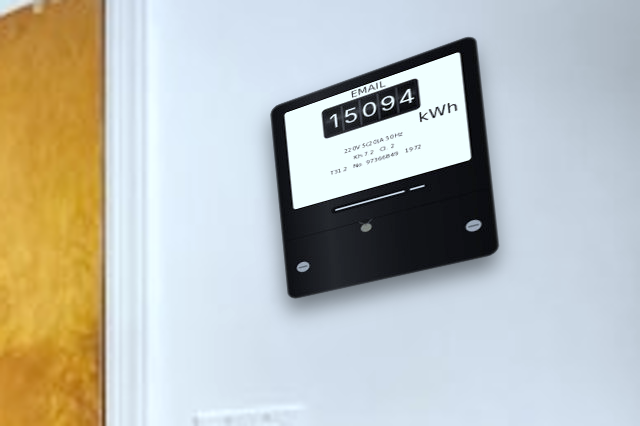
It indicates 15094 kWh
